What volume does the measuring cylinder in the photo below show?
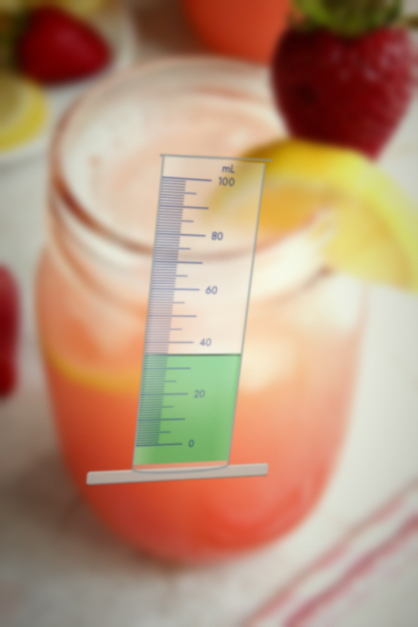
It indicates 35 mL
